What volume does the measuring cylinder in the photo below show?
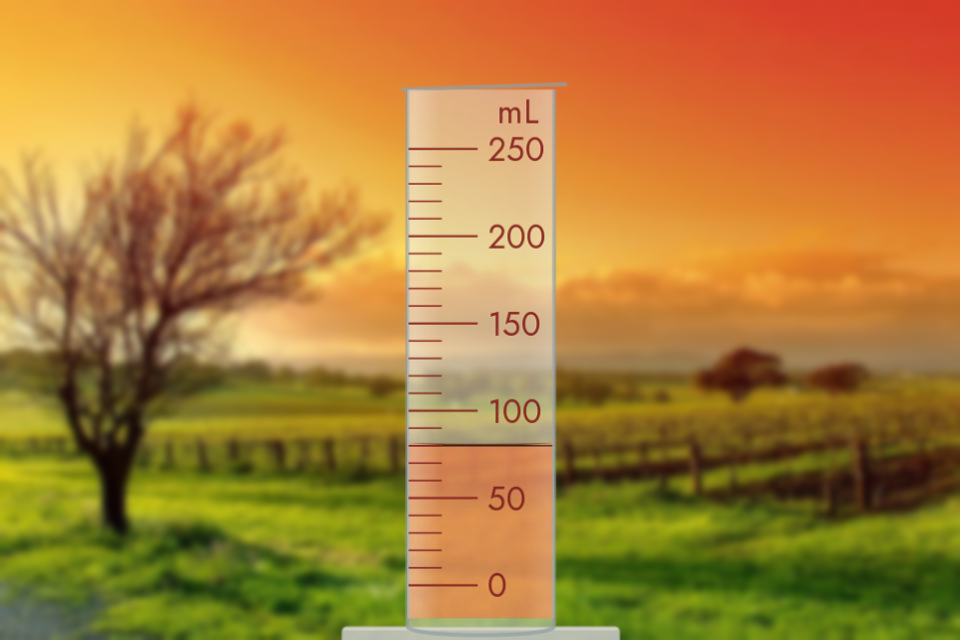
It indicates 80 mL
